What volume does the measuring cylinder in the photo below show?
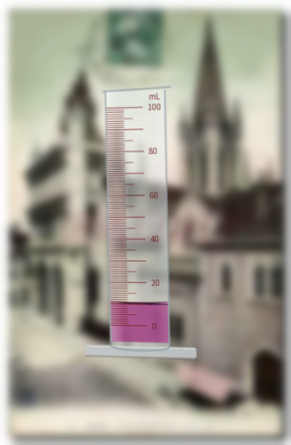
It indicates 10 mL
